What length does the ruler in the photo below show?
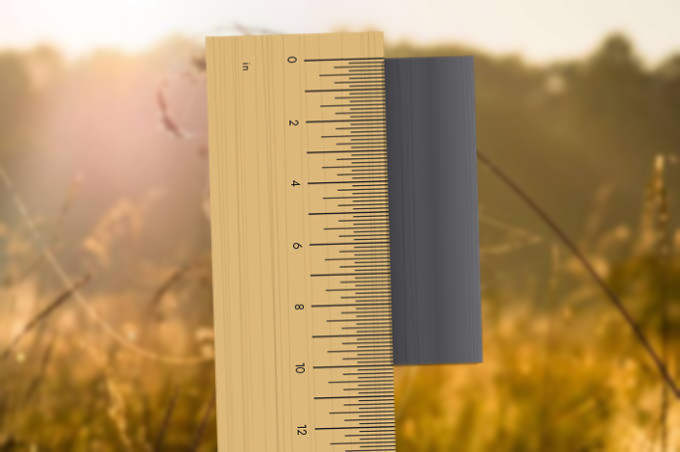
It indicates 10 in
